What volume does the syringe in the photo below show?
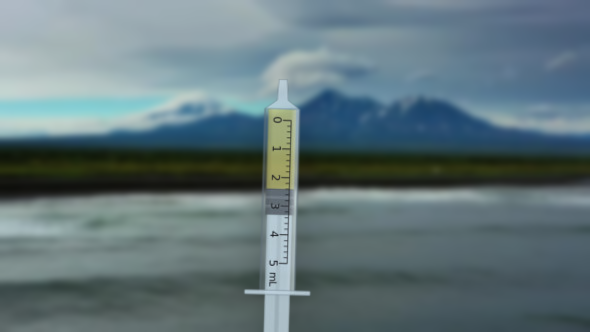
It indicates 2.4 mL
